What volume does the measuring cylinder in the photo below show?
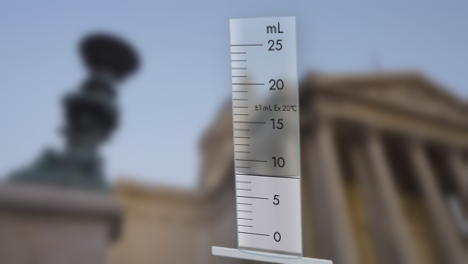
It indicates 8 mL
